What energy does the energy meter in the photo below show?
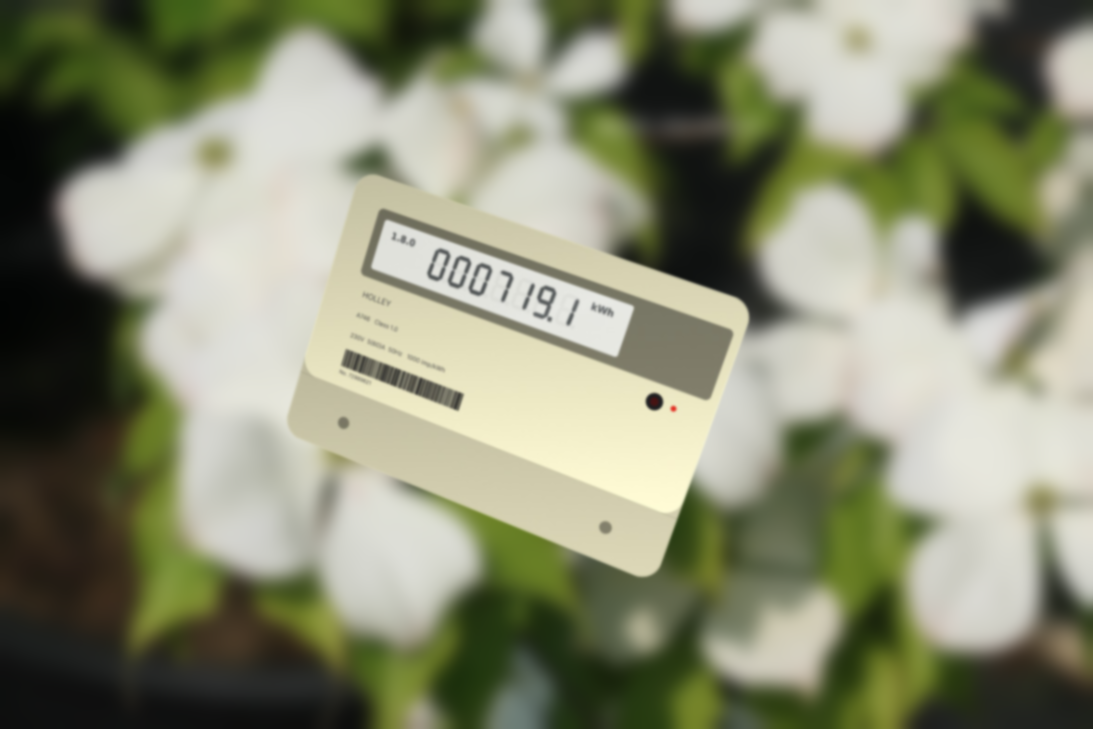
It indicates 719.1 kWh
